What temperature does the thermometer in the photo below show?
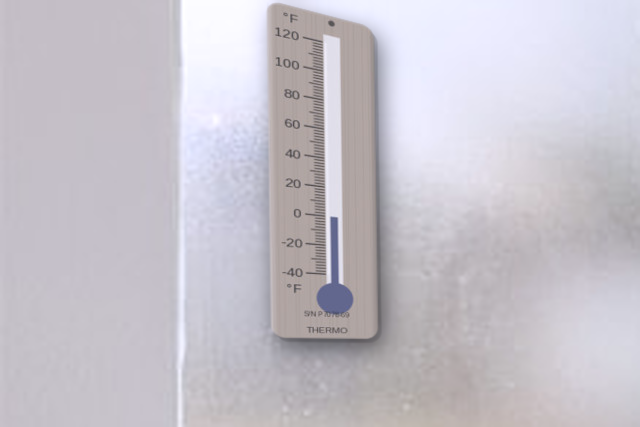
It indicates 0 °F
